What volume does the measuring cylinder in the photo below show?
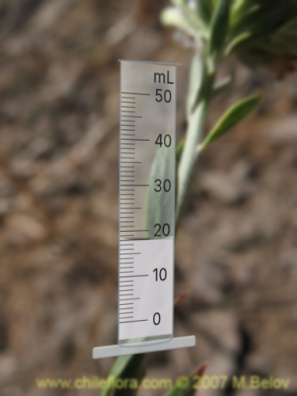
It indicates 18 mL
